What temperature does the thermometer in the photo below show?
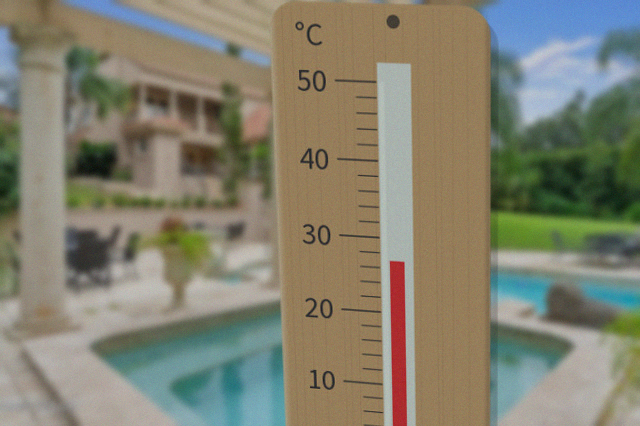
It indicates 27 °C
